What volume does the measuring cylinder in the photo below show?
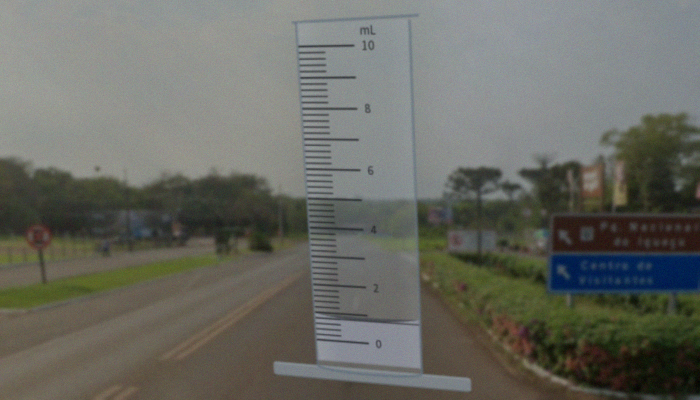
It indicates 0.8 mL
